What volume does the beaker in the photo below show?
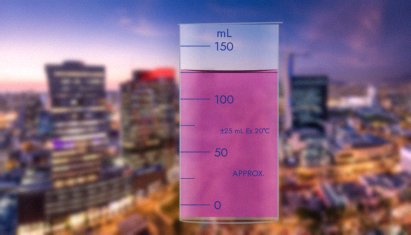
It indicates 125 mL
